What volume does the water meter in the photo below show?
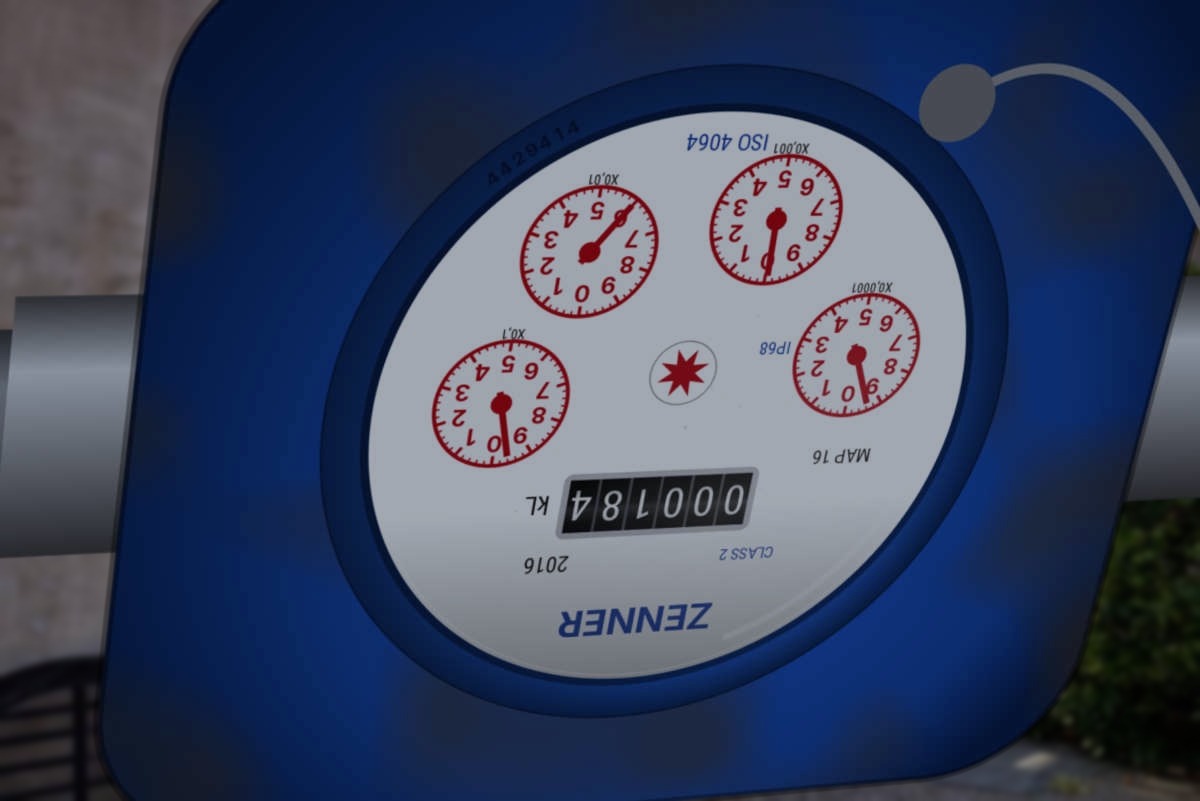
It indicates 183.9599 kL
